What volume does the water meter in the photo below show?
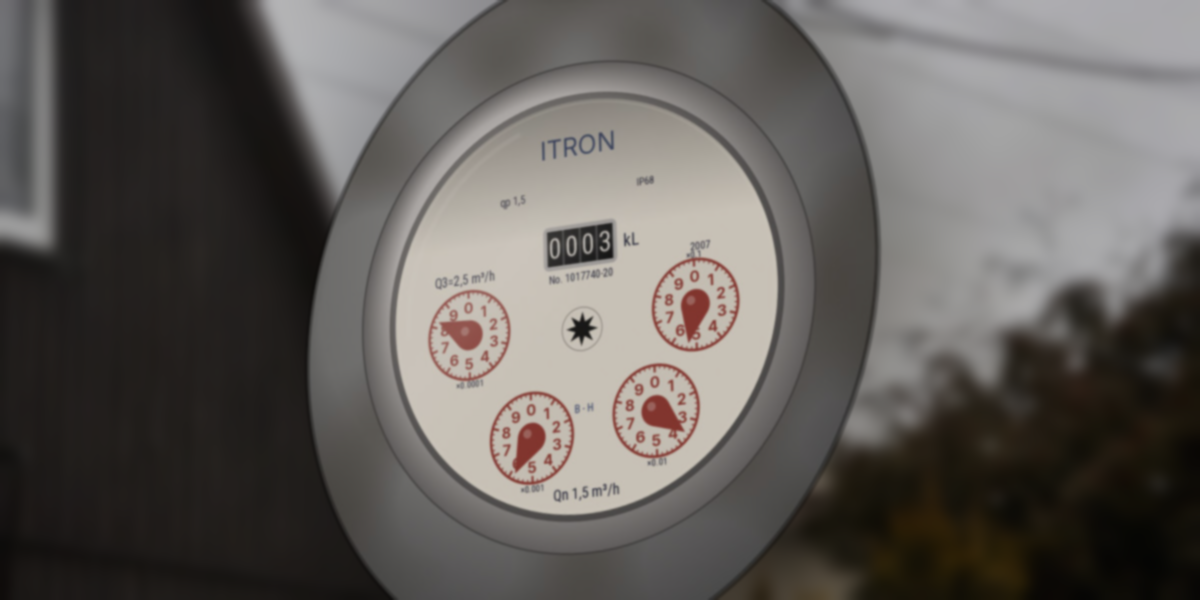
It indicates 3.5358 kL
